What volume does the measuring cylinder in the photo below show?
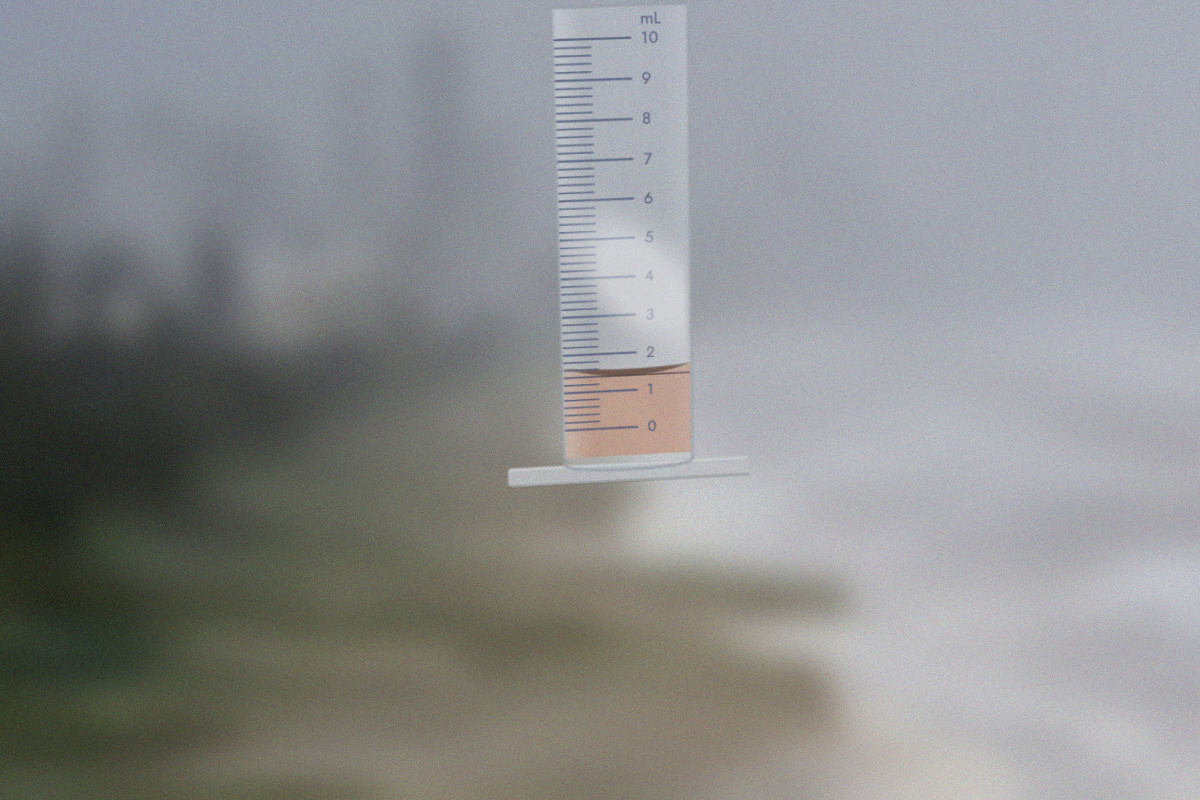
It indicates 1.4 mL
